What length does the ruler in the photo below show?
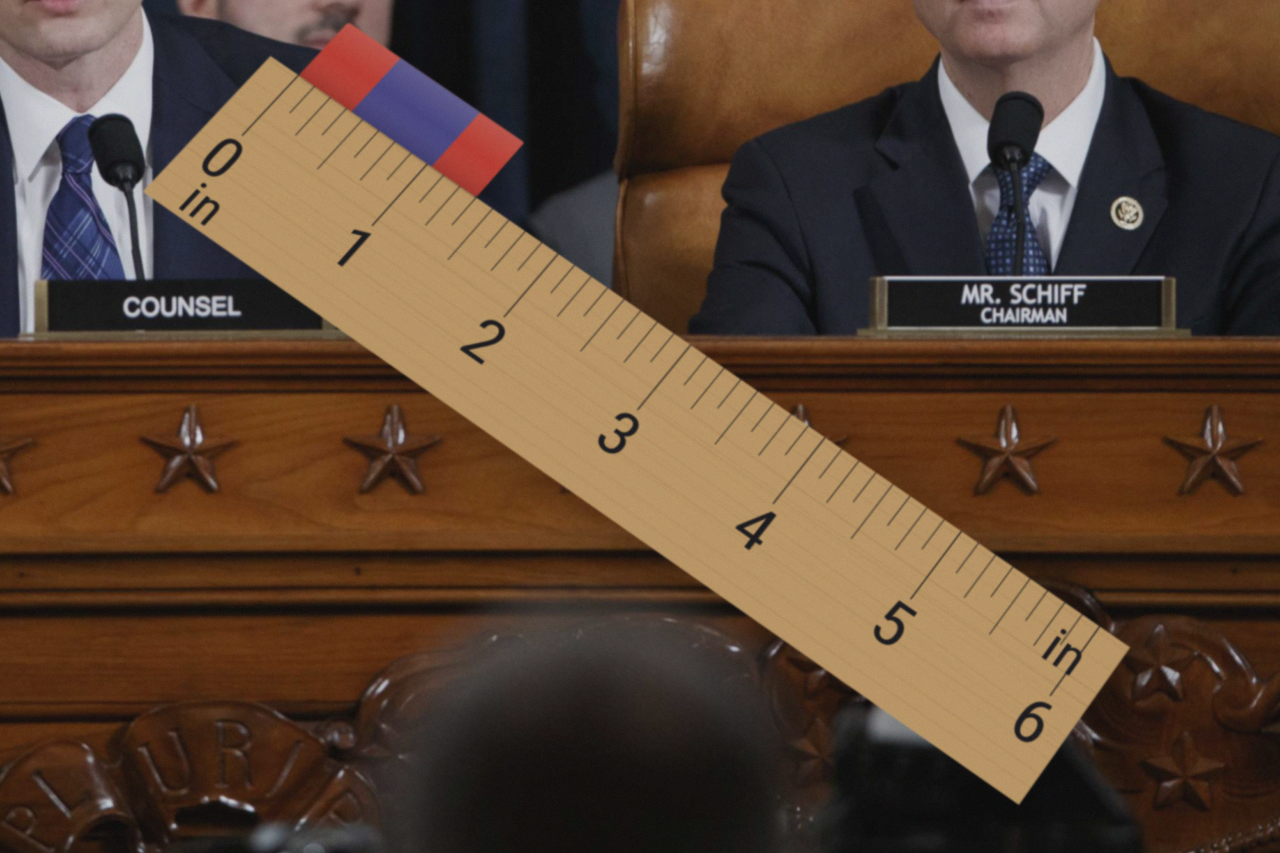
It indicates 1.375 in
